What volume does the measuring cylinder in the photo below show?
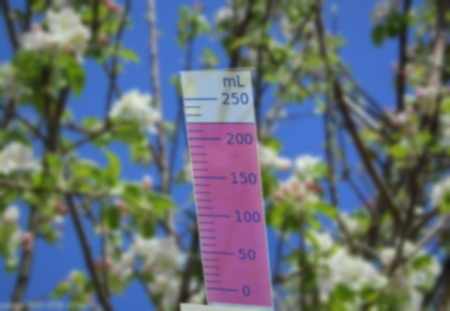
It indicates 220 mL
